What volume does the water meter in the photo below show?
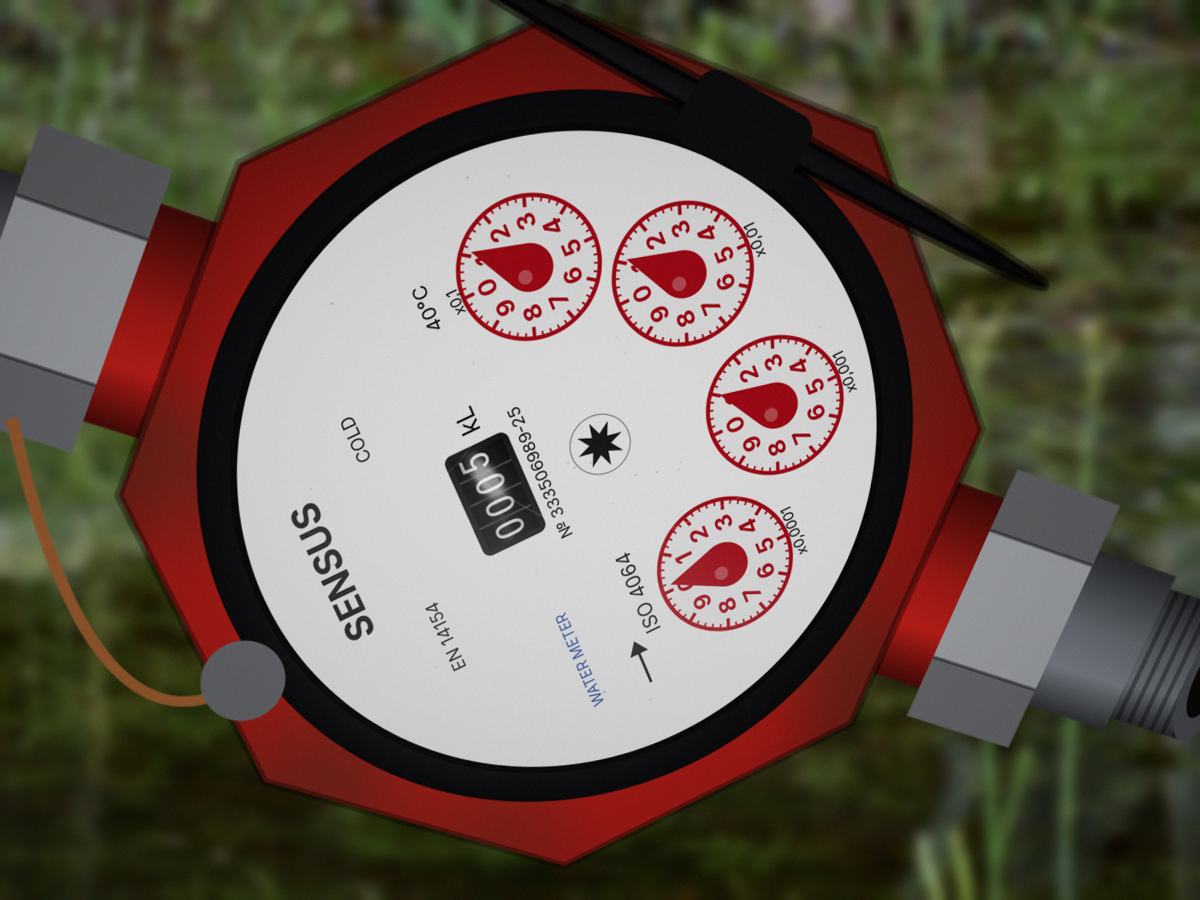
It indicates 5.1110 kL
